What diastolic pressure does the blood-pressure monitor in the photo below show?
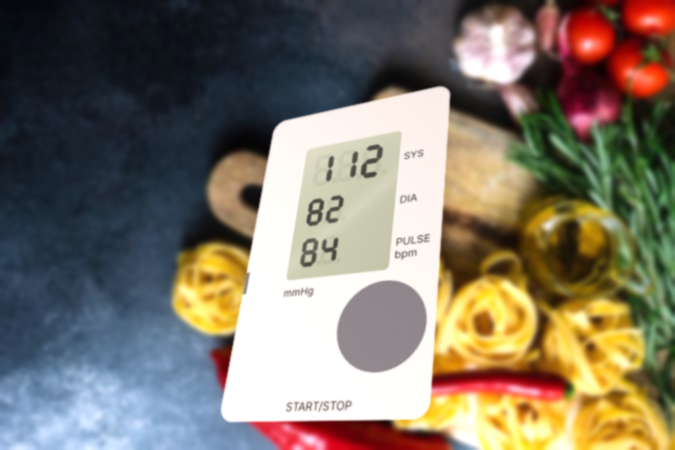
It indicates 82 mmHg
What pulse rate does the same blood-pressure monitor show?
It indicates 84 bpm
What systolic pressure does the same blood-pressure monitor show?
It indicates 112 mmHg
